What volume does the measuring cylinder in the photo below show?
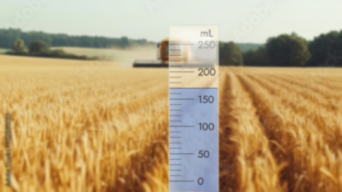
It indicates 170 mL
